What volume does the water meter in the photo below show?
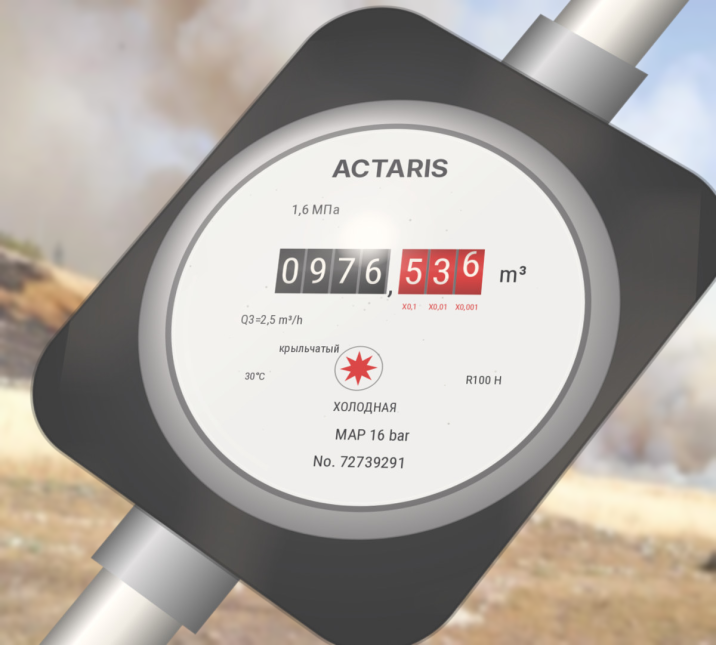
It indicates 976.536 m³
